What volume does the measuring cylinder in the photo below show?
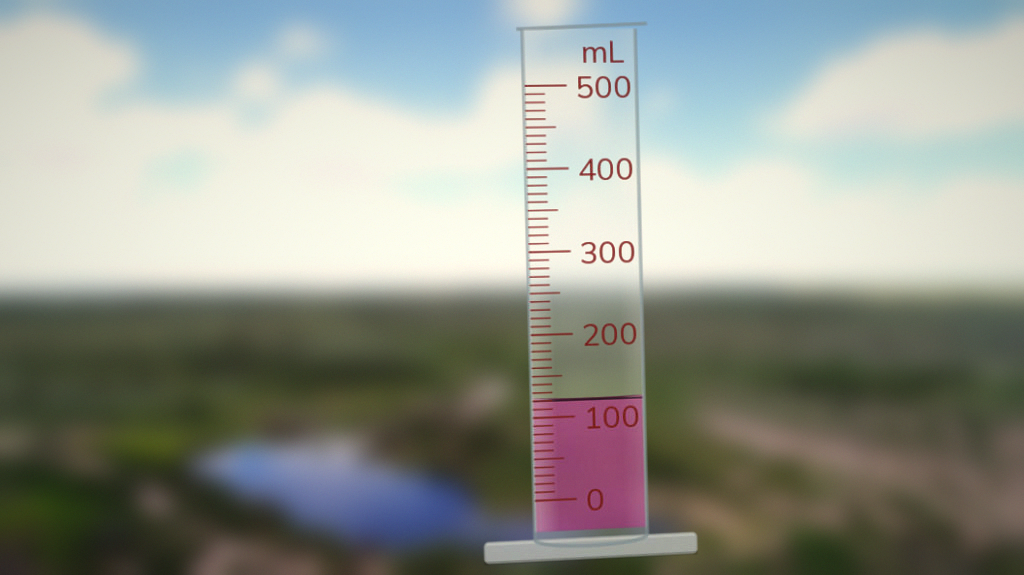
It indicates 120 mL
